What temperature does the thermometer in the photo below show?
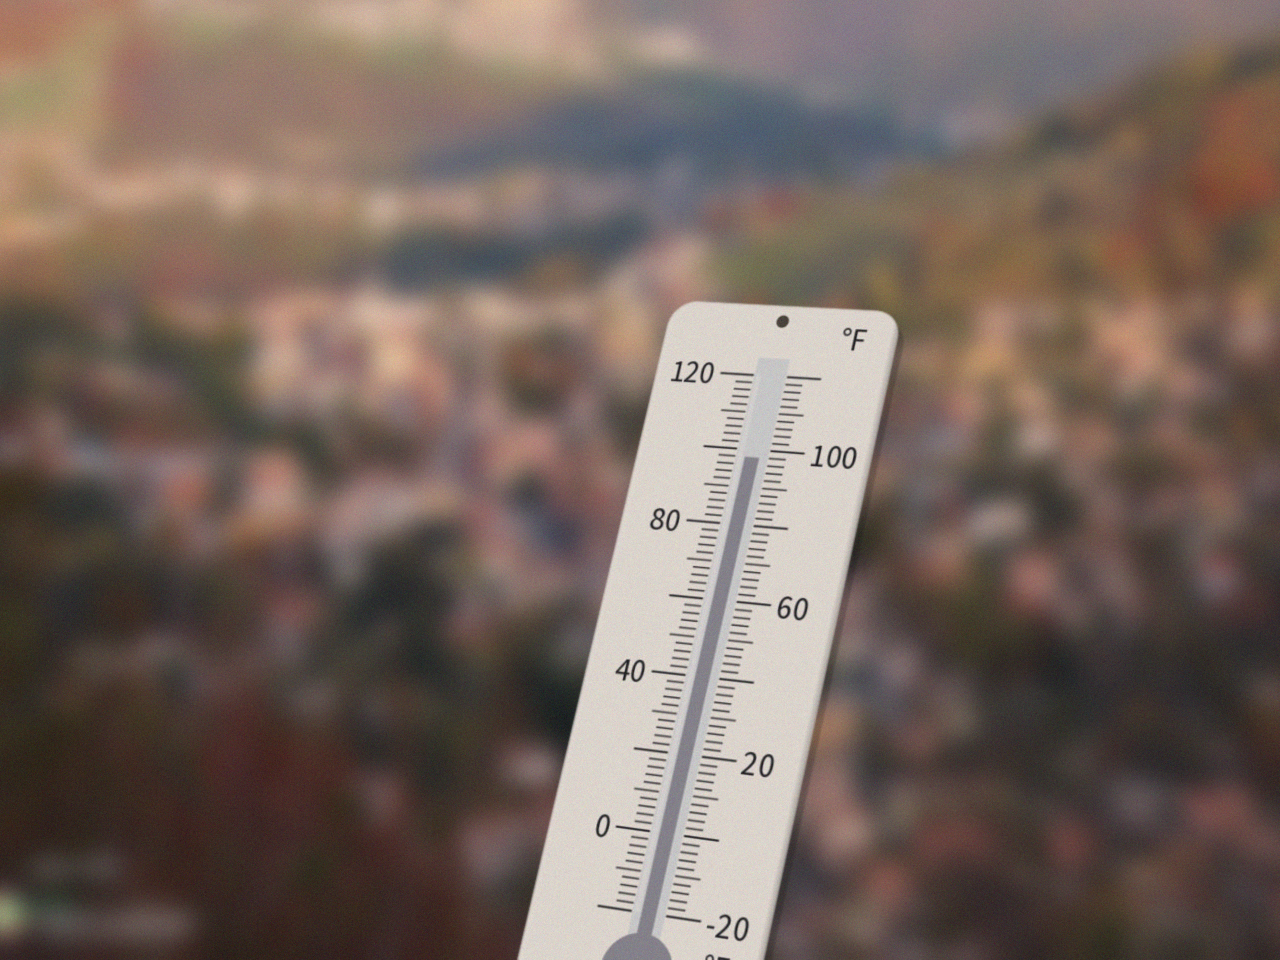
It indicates 98 °F
